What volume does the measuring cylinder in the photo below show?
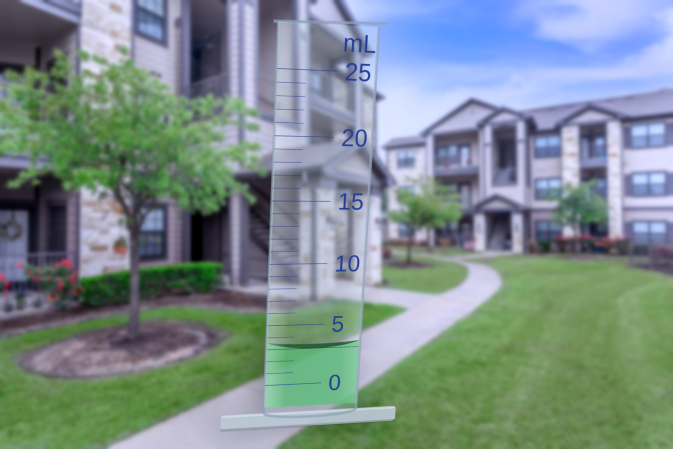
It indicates 3 mL
